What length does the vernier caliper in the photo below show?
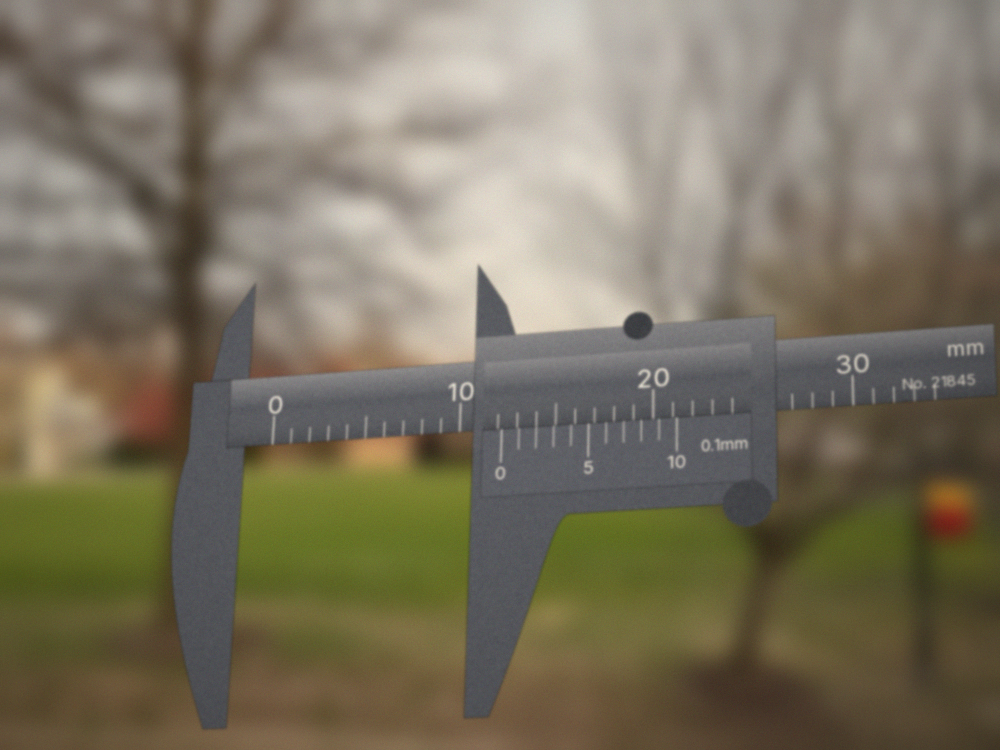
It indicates 12.2 mm
